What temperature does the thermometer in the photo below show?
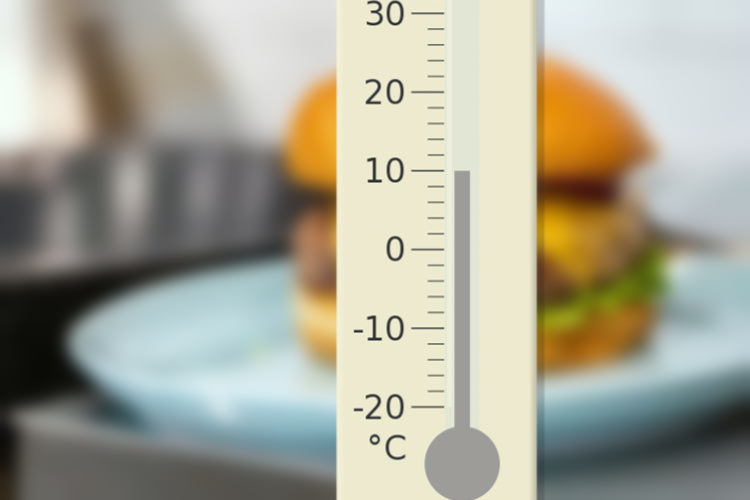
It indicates 10 °C
